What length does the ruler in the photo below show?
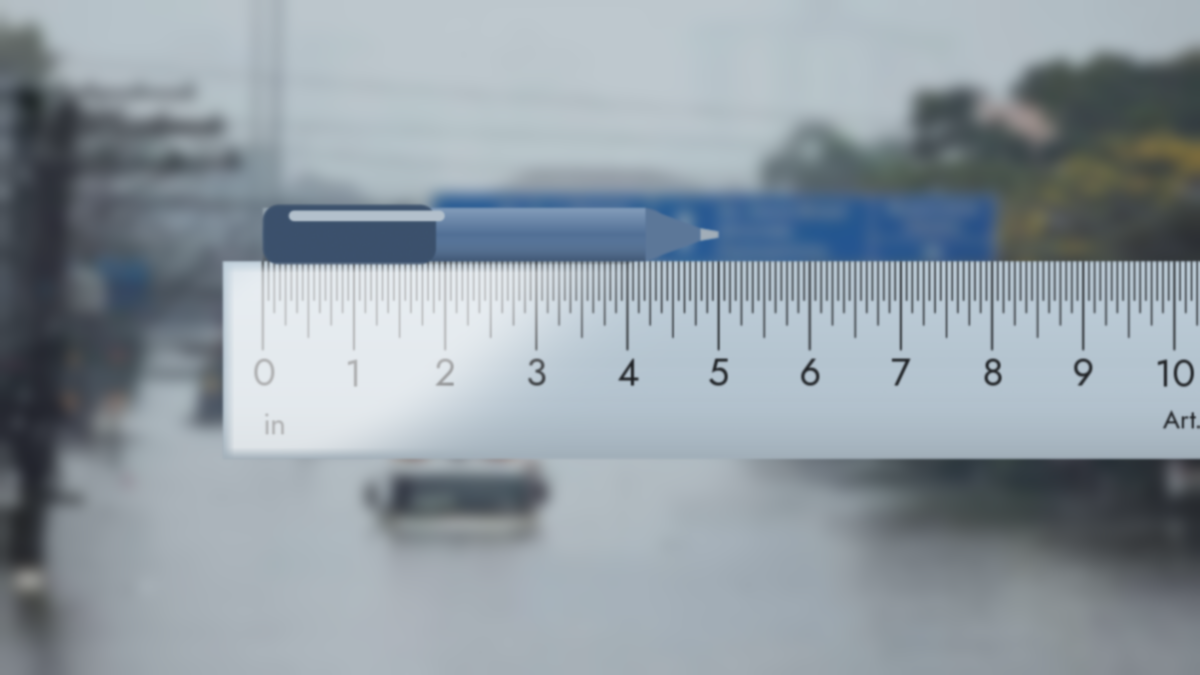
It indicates 5 in
